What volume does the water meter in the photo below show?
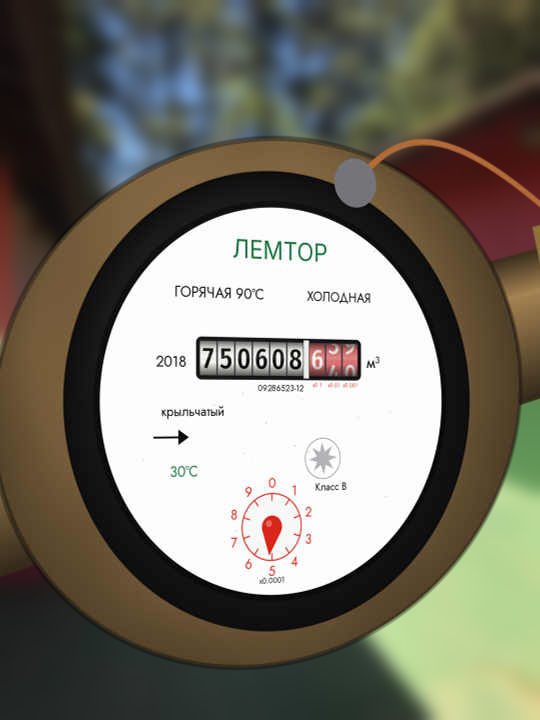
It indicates 750608.6395 m³
